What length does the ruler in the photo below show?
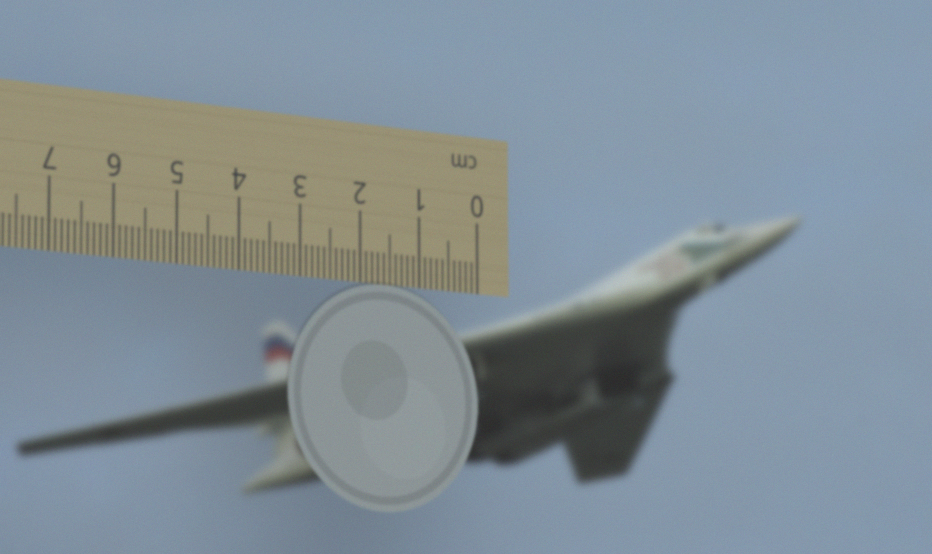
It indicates 3.2 cm
